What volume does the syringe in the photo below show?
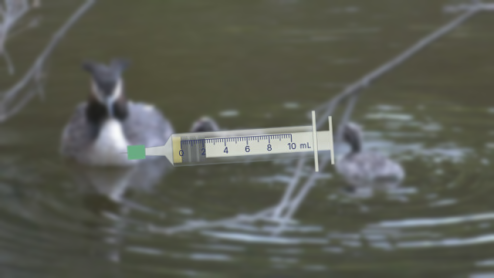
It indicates 0 mL
